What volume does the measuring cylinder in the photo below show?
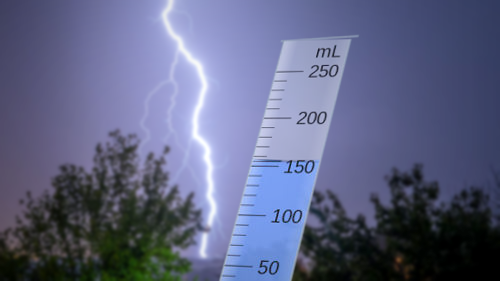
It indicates 155 mL
